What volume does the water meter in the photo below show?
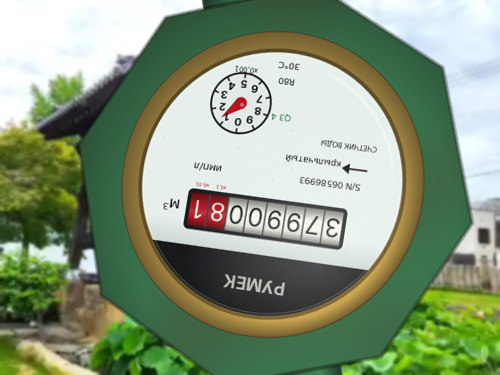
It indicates 379900.811 m³
